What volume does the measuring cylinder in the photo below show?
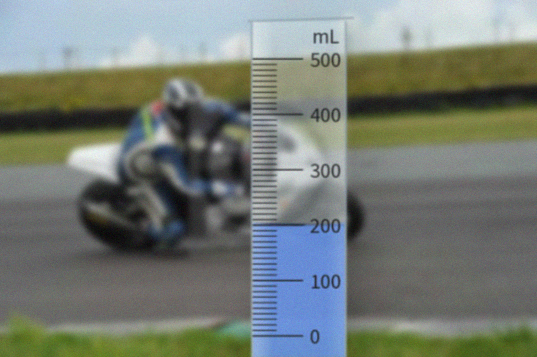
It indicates 200 mL
